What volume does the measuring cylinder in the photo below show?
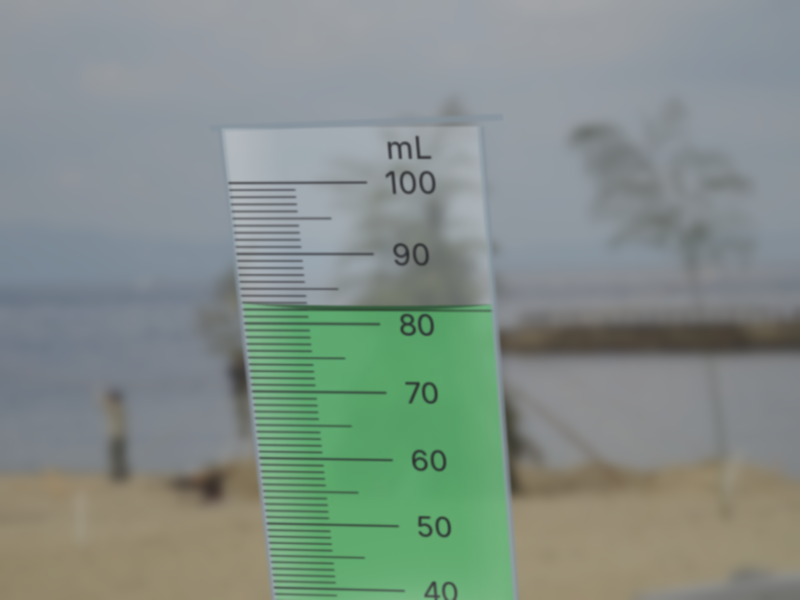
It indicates 82 mL
